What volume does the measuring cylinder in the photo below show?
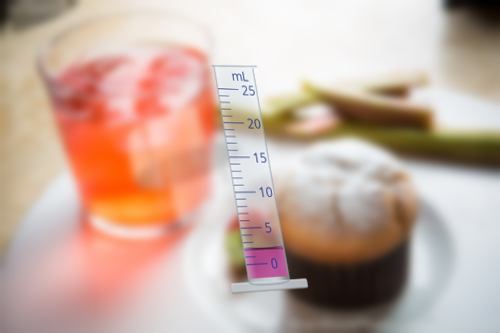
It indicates 2 mL
